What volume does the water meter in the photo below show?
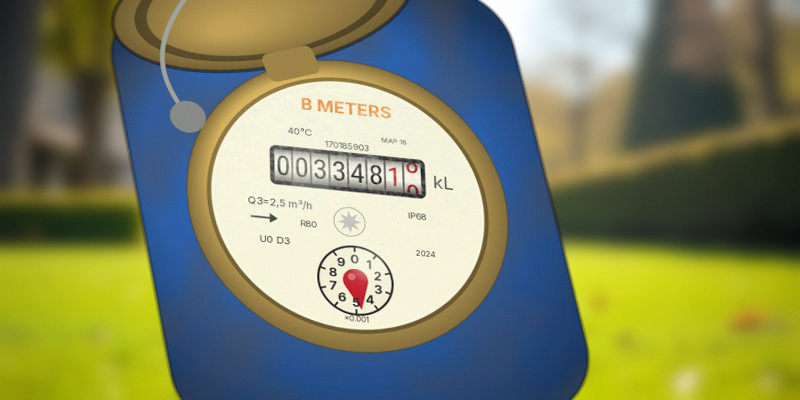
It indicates 3348.184 kL
